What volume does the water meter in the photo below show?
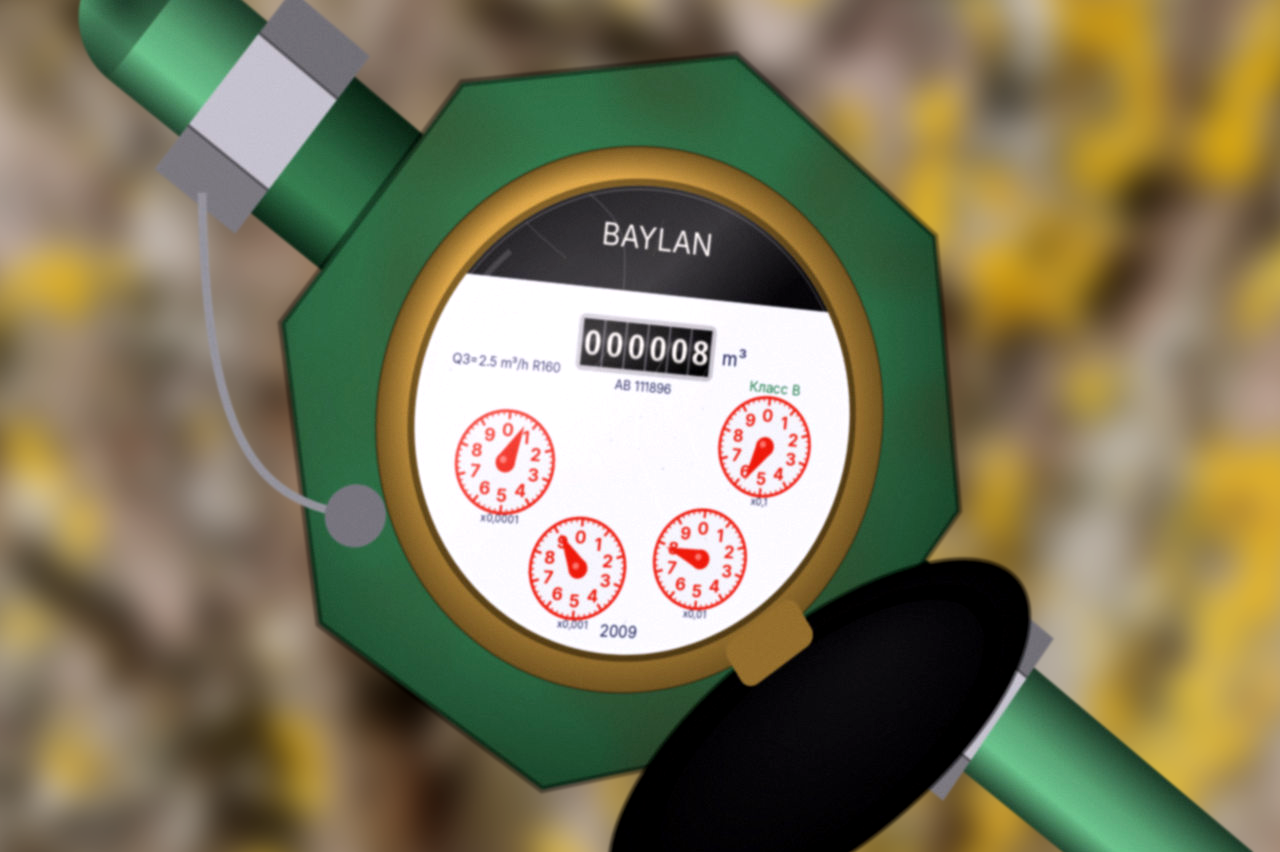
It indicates 8.5790 m³
